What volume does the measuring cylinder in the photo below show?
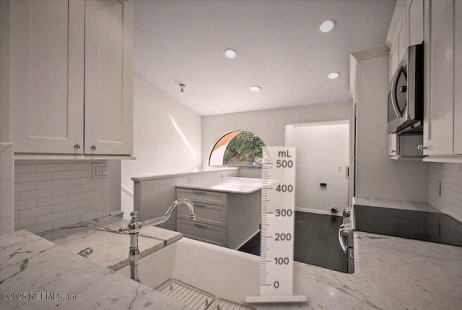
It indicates 300 mL
